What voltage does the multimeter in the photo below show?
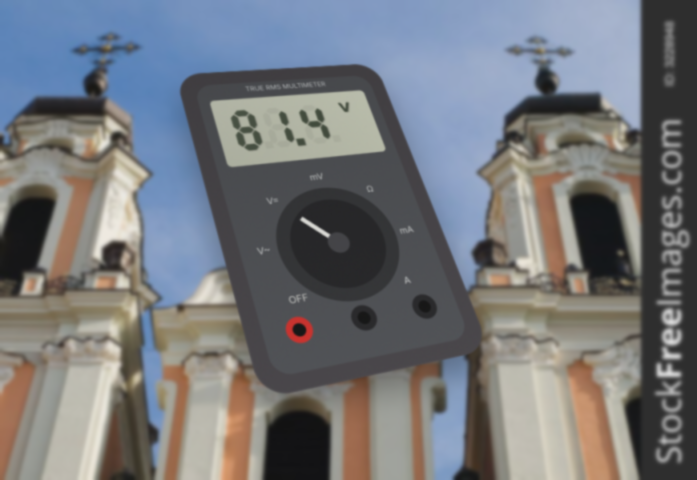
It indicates 81.4 V
